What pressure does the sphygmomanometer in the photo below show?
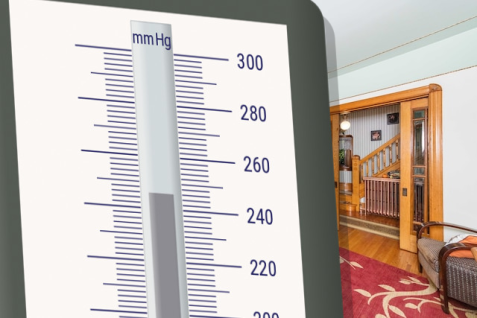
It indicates 246 mmHg
